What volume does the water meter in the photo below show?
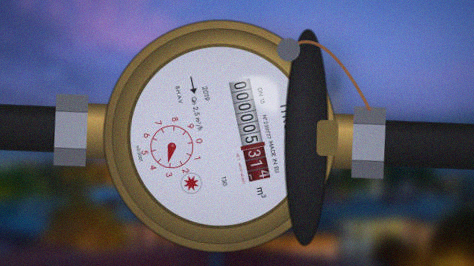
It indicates 5.3143 m³
